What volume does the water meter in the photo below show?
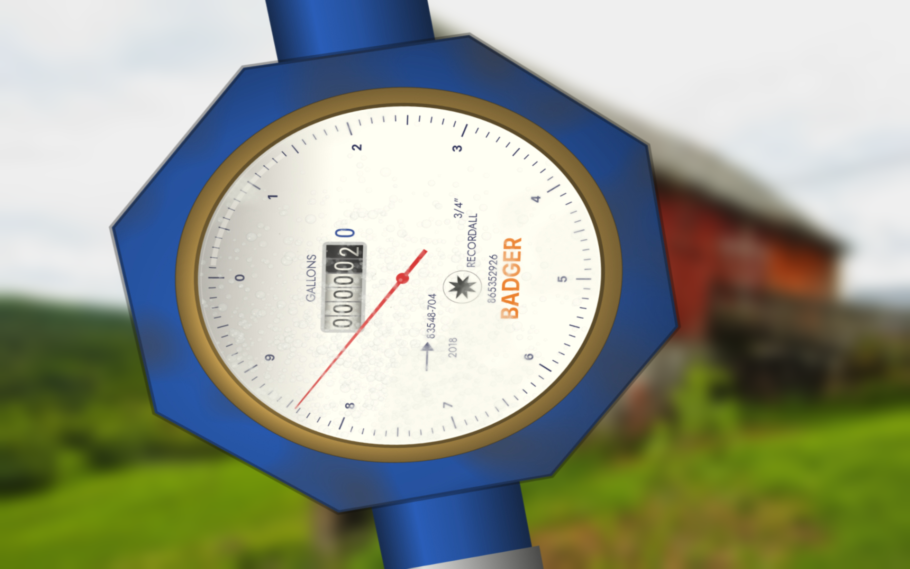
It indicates 18.4 gal
